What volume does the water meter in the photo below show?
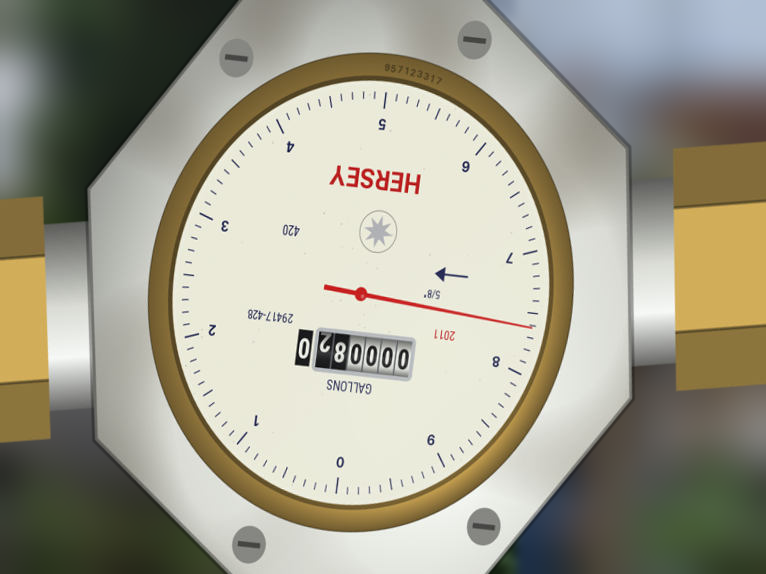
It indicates 817.6 gal
